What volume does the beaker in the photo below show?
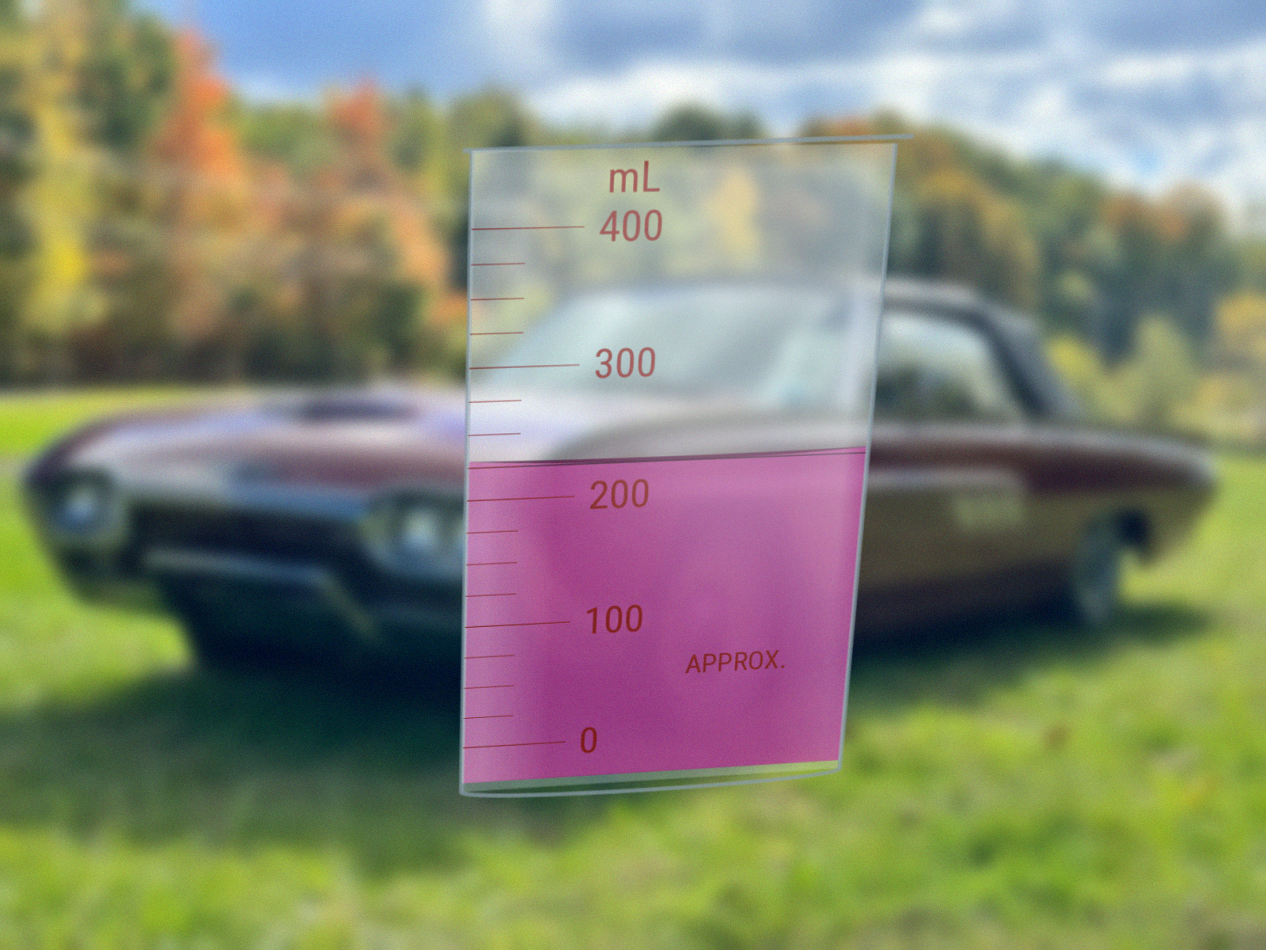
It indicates 225 mL
